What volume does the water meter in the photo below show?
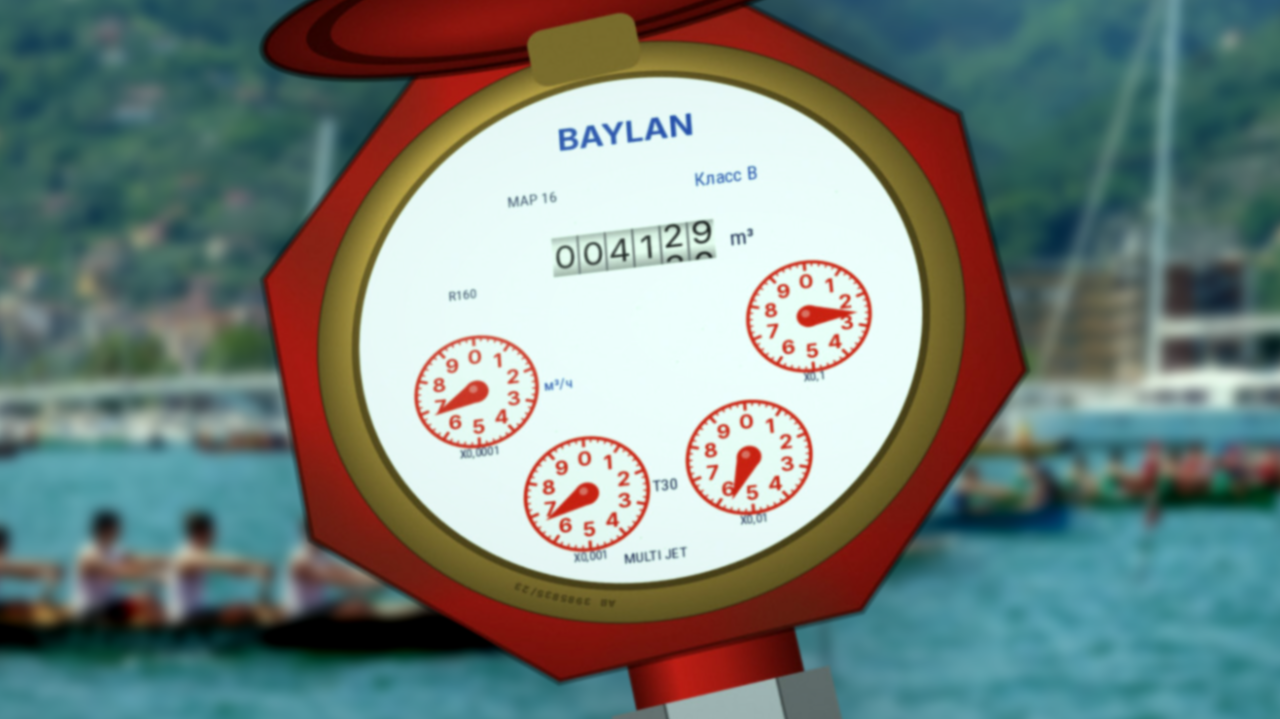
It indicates 4129.2566 m³
